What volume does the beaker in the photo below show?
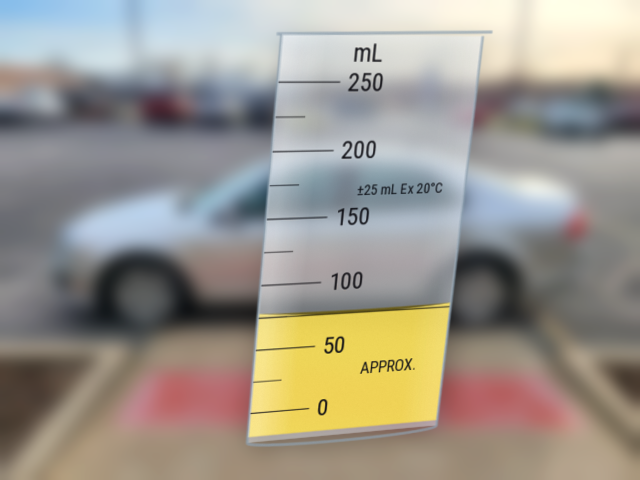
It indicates 75 mL
